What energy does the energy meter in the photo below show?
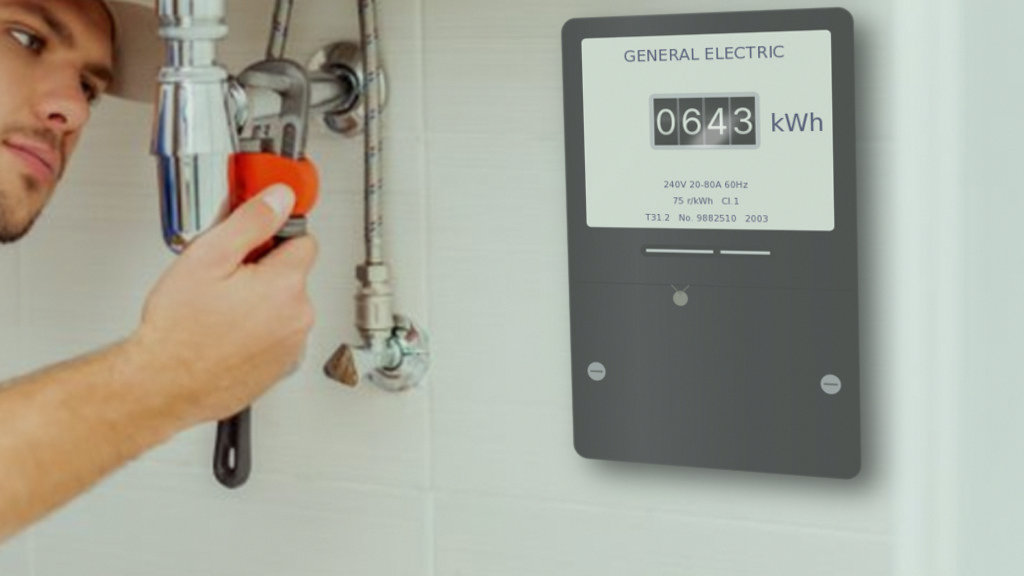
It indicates 643 kWh
